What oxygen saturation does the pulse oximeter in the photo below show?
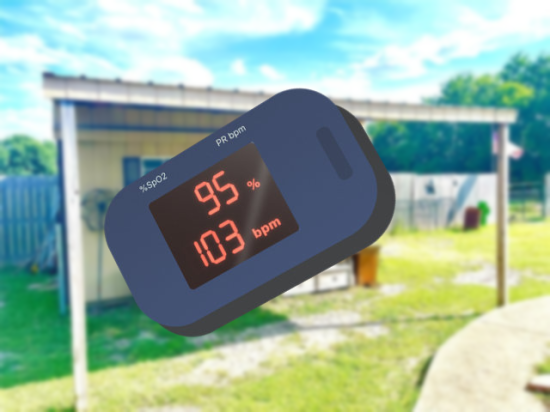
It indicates 95 %
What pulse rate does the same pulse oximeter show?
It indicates 103 bpm
